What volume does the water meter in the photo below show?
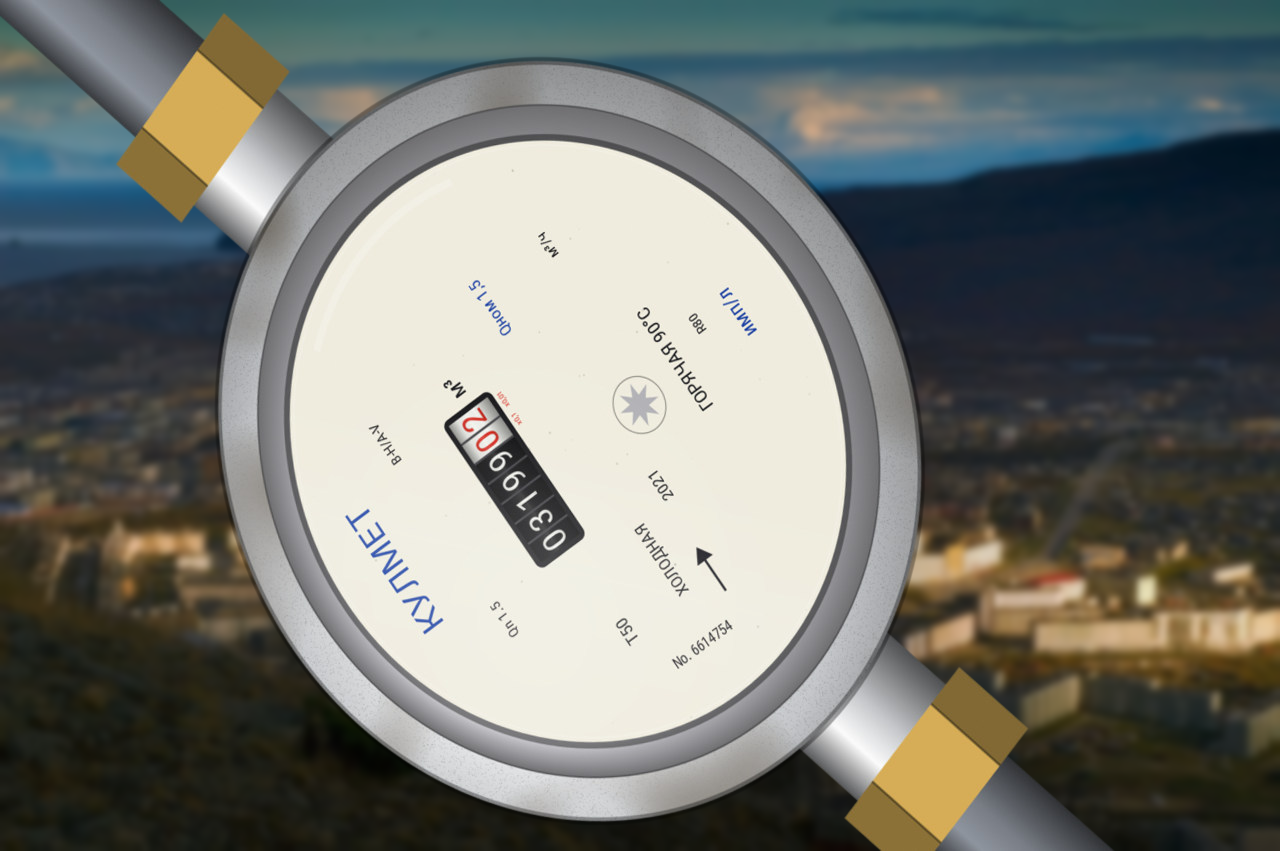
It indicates 3199.02 m³
